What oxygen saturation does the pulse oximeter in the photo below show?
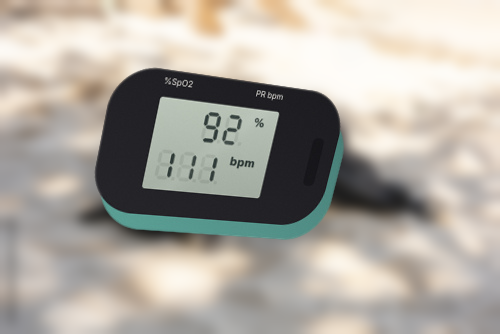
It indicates 92 %
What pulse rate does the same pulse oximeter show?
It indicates 111 bpm
